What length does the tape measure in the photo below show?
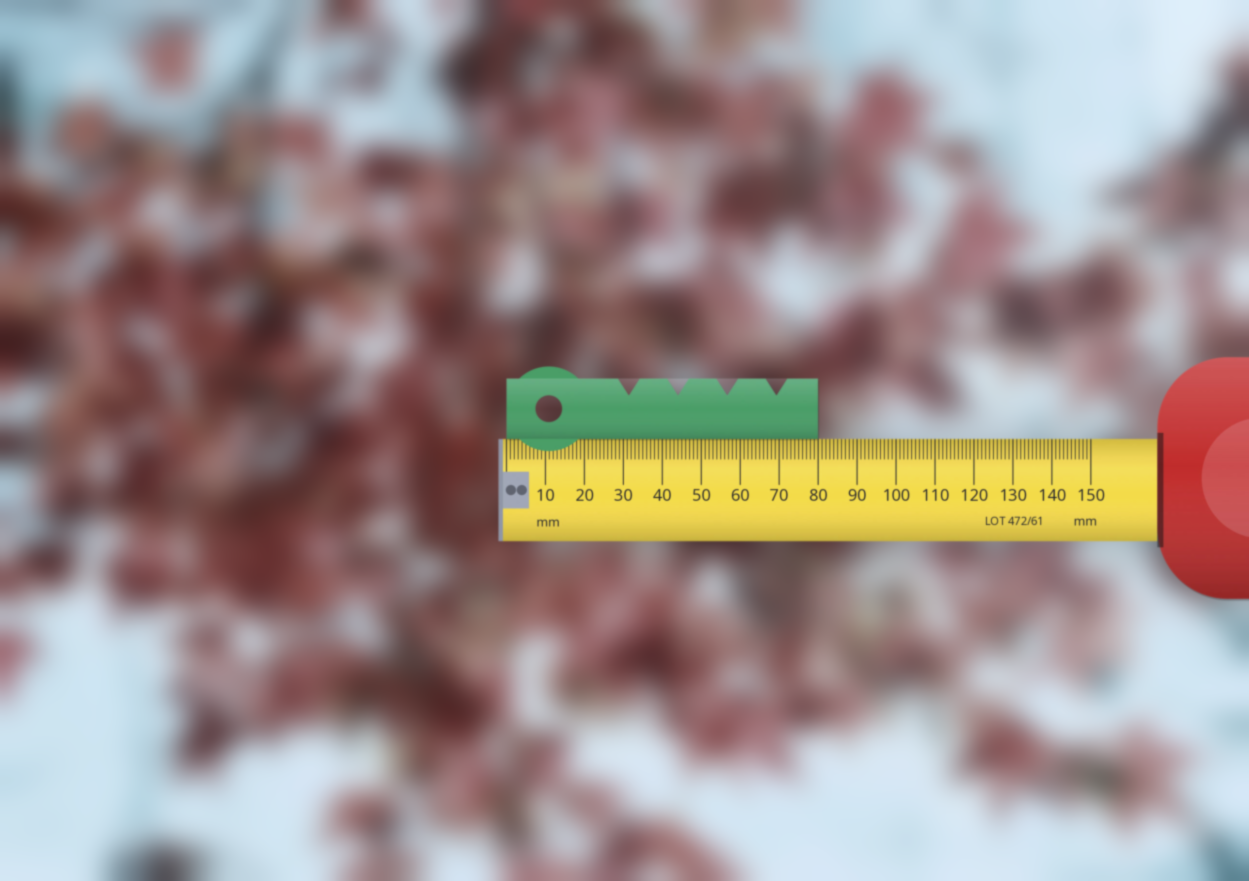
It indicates 80 mm
